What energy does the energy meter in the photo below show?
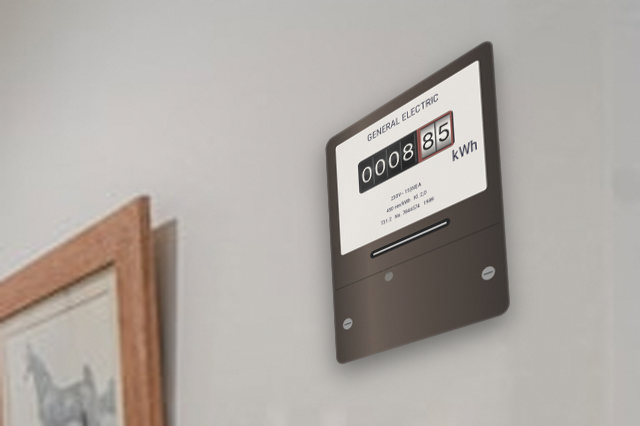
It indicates 8.85 kWh
